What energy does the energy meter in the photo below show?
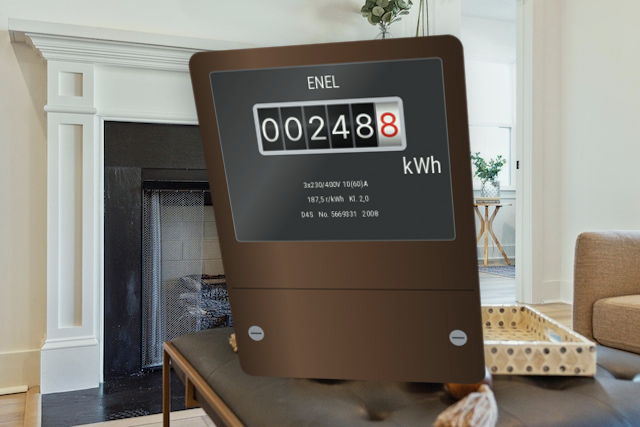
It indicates 248.8 kWh
